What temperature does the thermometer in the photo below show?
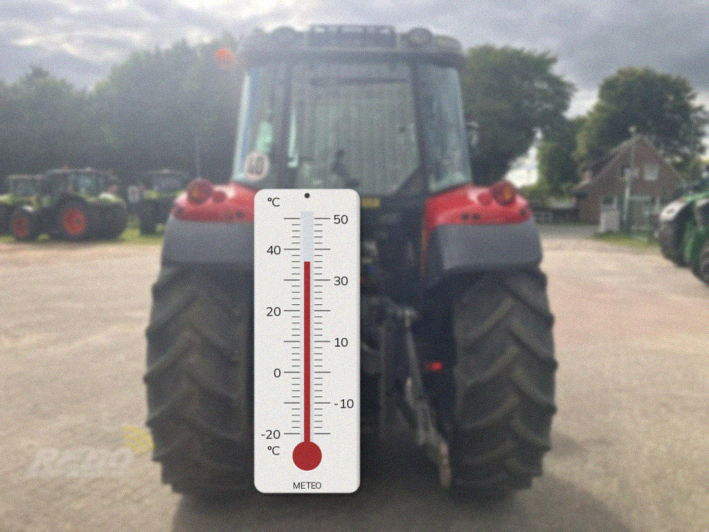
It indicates 36 °C
